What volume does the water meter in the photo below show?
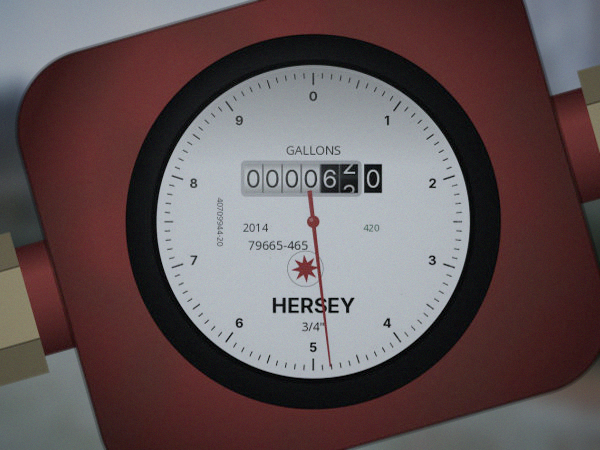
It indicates 624.8 gal
